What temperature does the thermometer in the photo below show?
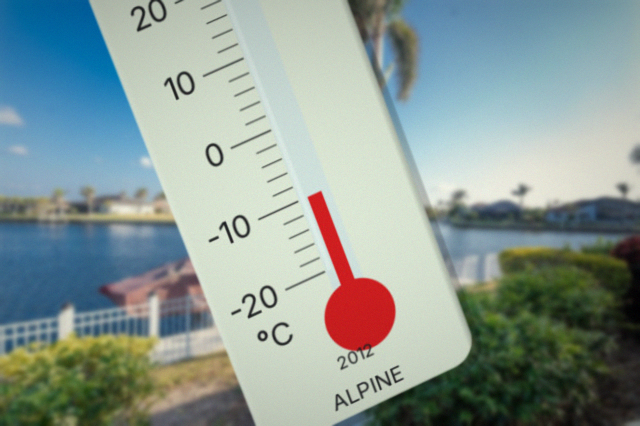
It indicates -10 °C
